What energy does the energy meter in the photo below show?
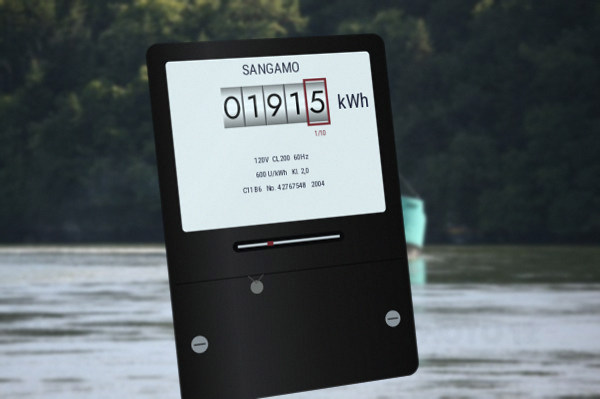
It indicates 191.5 kWh
